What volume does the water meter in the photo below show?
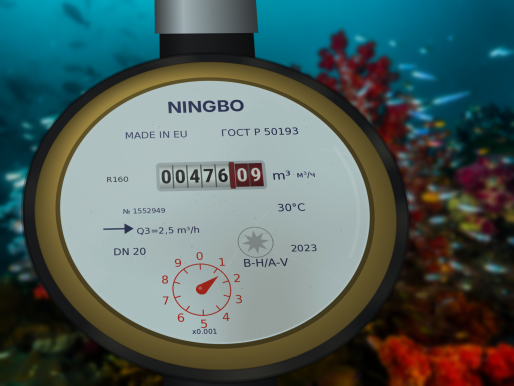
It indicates 476.091 m³
